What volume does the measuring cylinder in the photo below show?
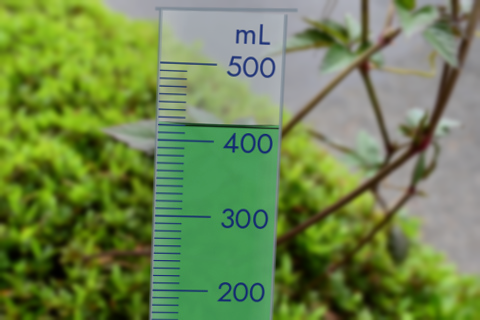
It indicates 420 mL
